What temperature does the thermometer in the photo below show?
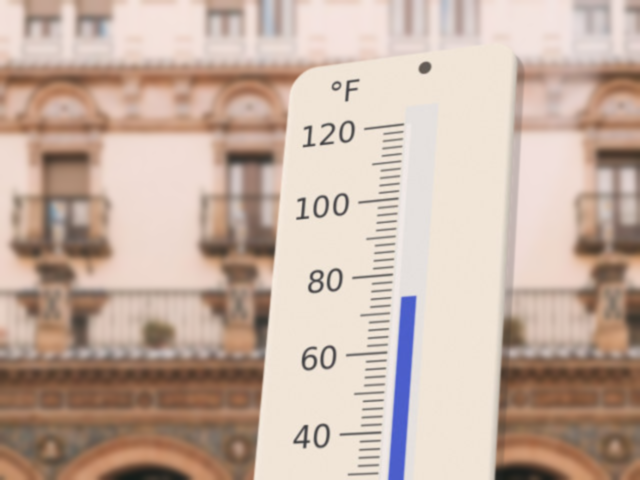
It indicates 74 °F
